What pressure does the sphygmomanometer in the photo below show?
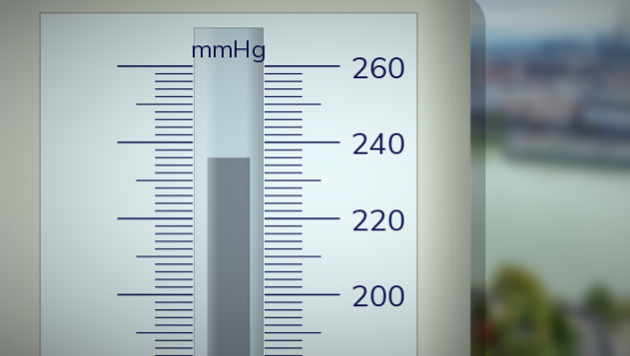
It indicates 236 mmHg
